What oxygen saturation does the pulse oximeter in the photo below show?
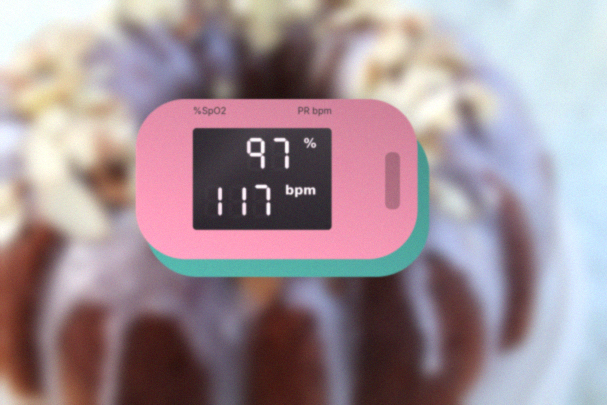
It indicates 97 %
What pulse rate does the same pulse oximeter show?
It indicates 117 bpm
